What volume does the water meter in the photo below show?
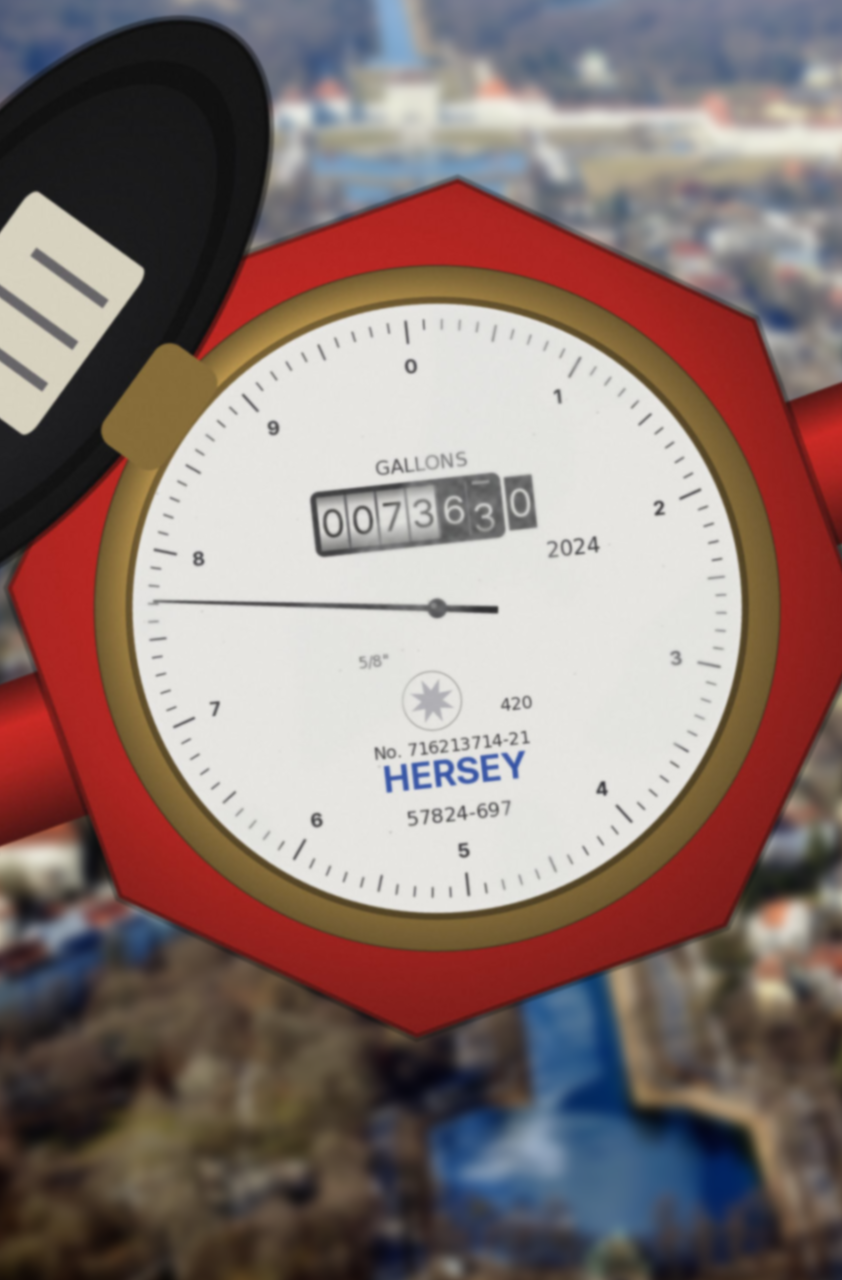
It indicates 73627.7 gal
